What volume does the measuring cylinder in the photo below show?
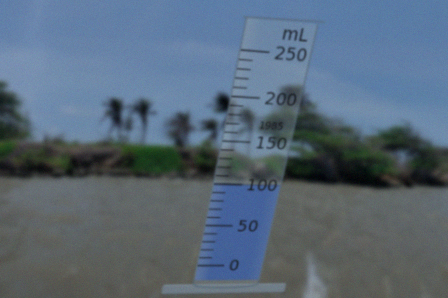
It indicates 100 mL
